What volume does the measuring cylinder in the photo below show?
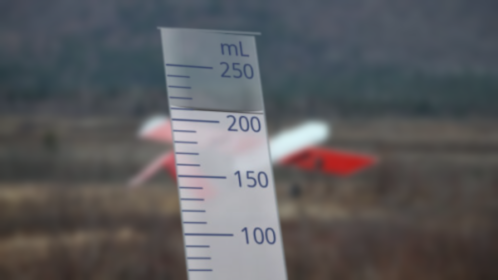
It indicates 210 mL
